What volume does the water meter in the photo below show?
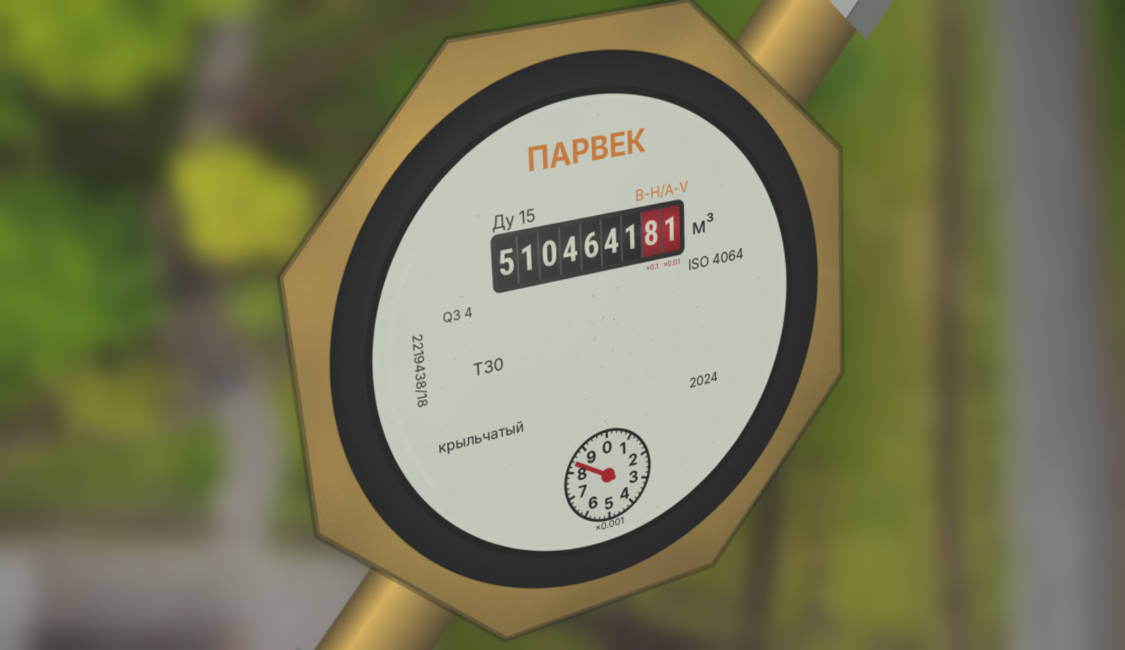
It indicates 5104641.818 m³
